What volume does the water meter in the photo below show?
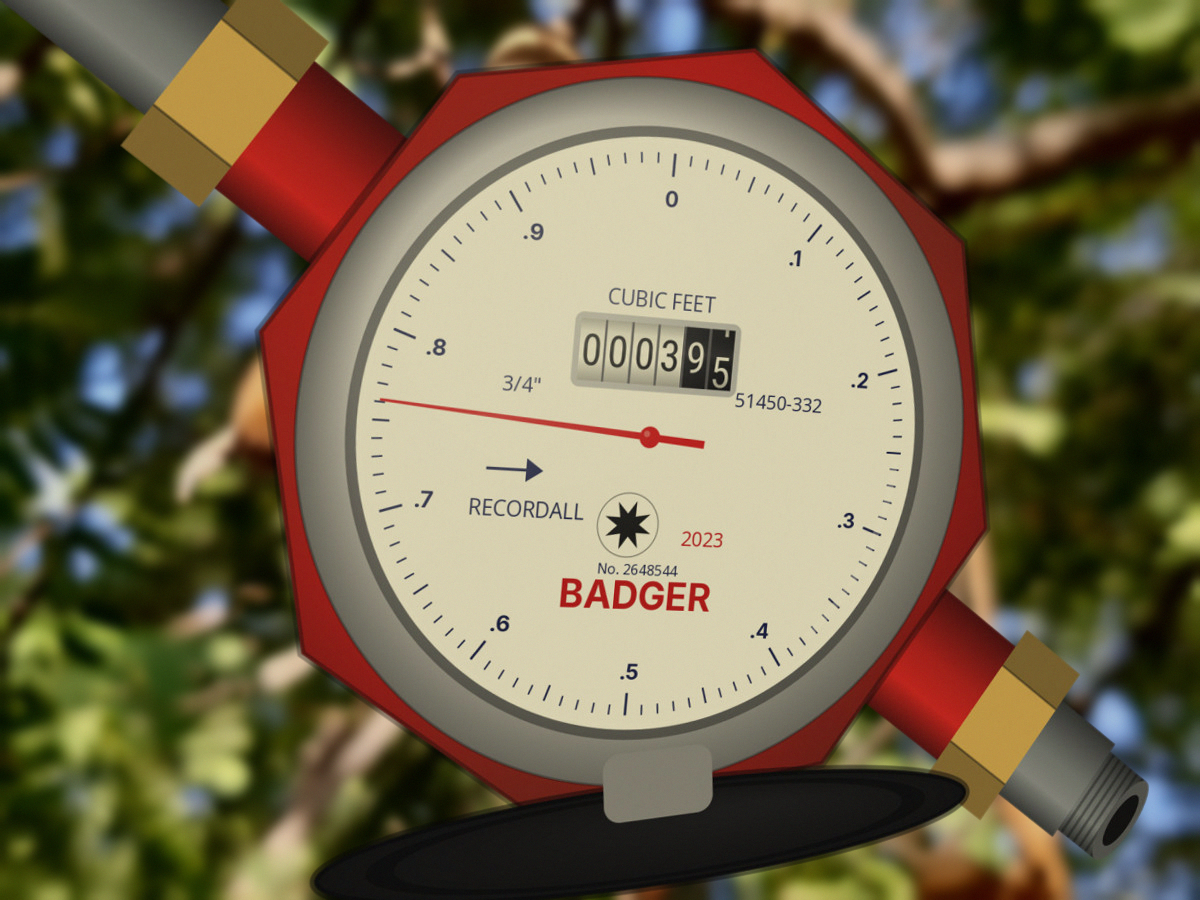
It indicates 394.76 ft³
